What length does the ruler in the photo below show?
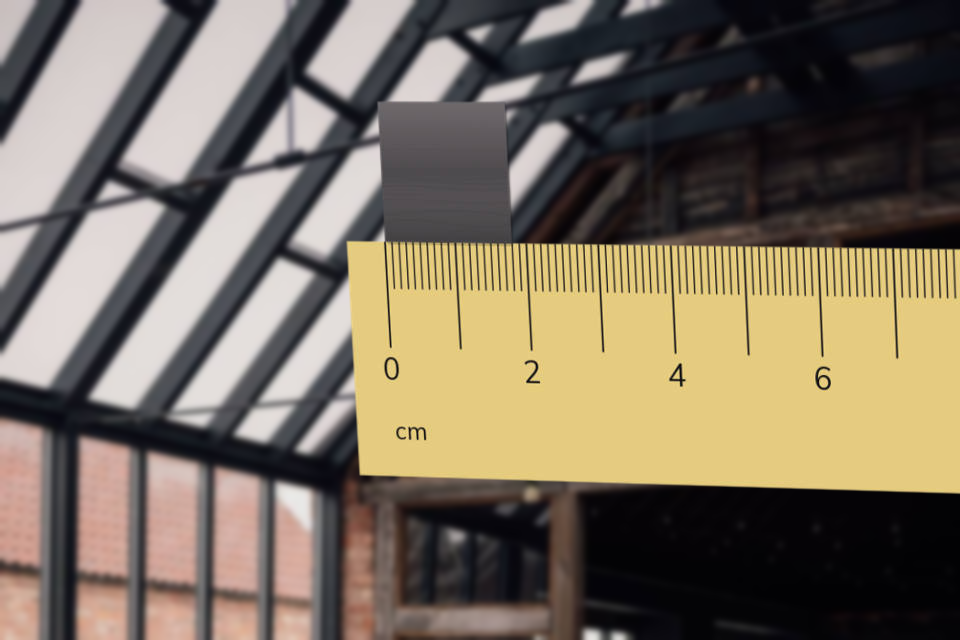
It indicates 1.8 cm
